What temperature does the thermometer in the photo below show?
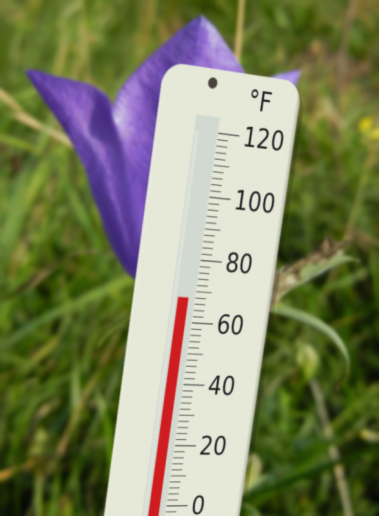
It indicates 68 °F
